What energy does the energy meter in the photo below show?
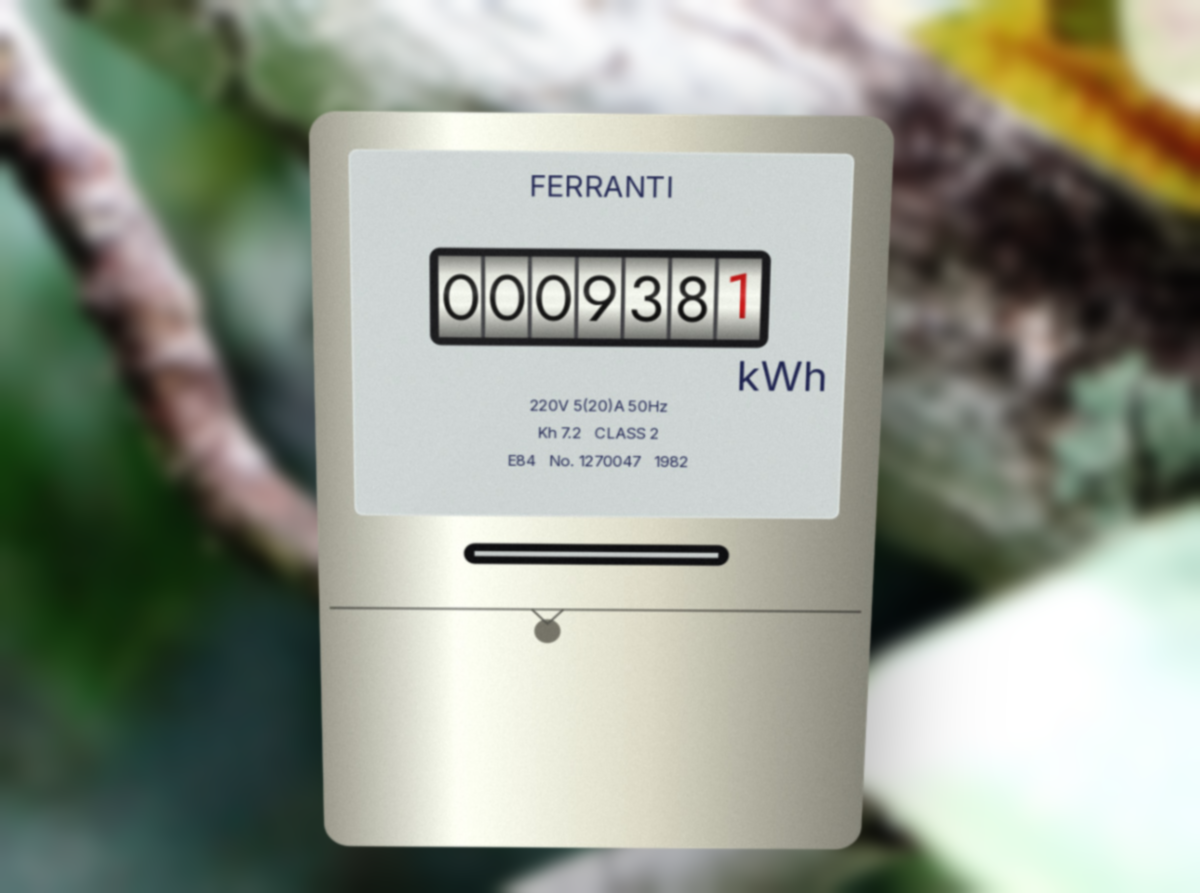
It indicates 938.1 kWh
